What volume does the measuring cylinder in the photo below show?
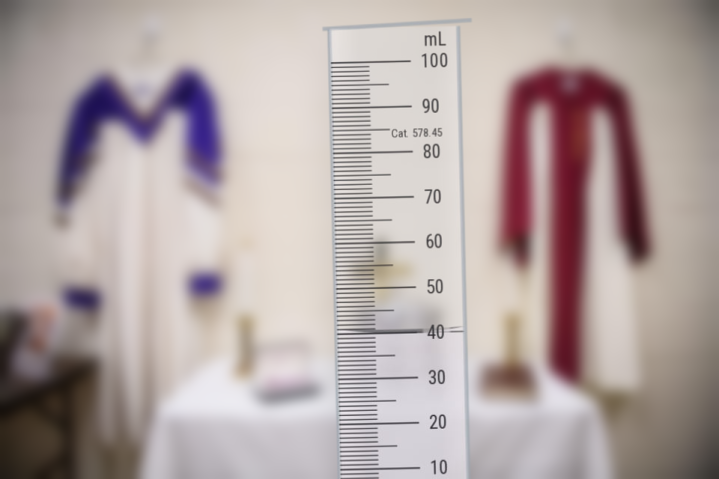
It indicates 40 mL
